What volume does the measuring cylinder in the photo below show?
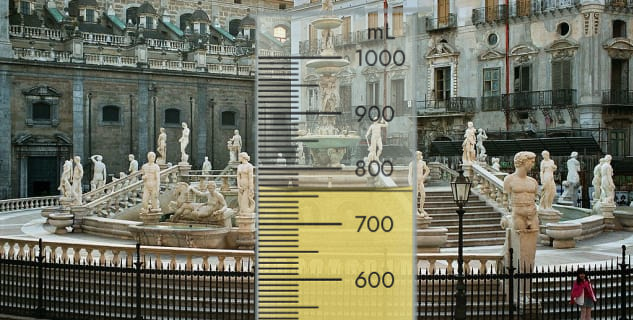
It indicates 760 mL
